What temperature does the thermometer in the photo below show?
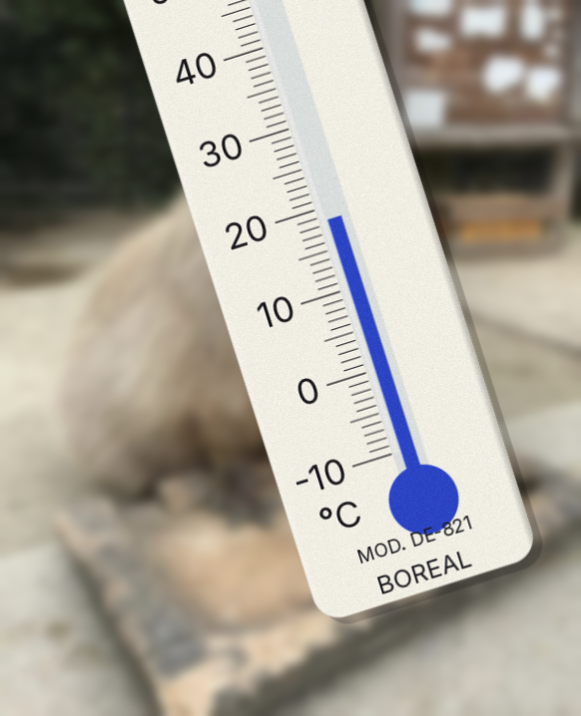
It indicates 18.5 °C
